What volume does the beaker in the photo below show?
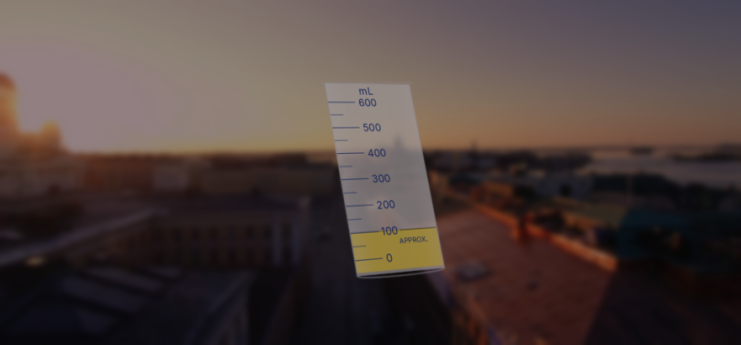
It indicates 100 mL
